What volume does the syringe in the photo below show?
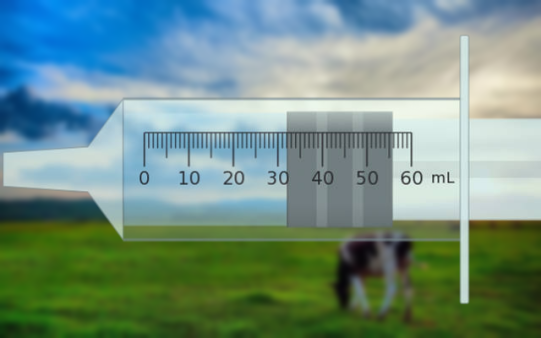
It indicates 32 mL
